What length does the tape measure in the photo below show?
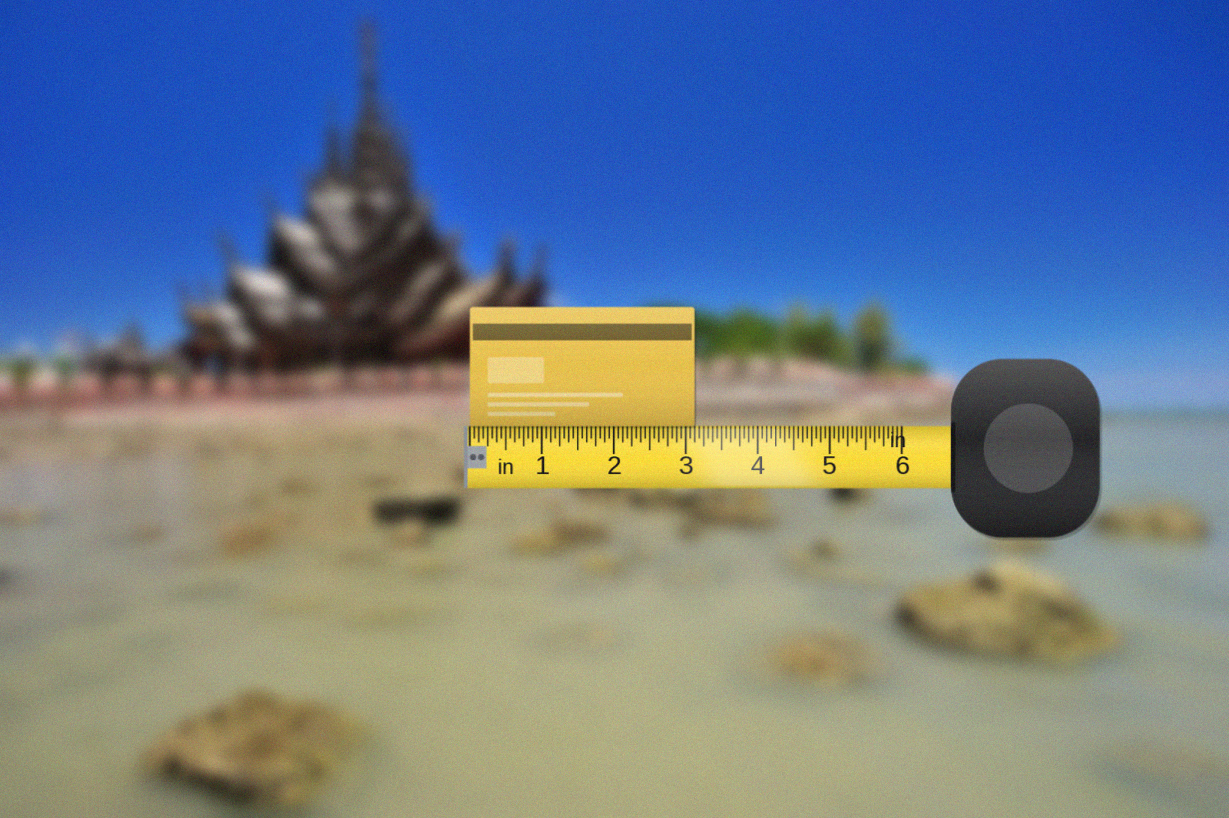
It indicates 3.125 in
